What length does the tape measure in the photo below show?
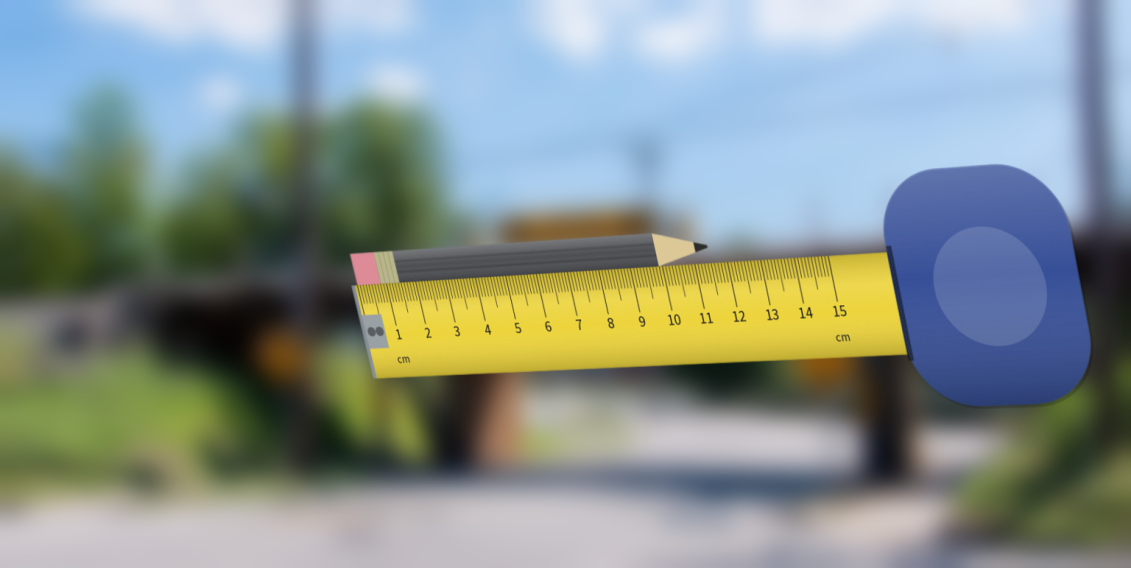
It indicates 11.5 cm
